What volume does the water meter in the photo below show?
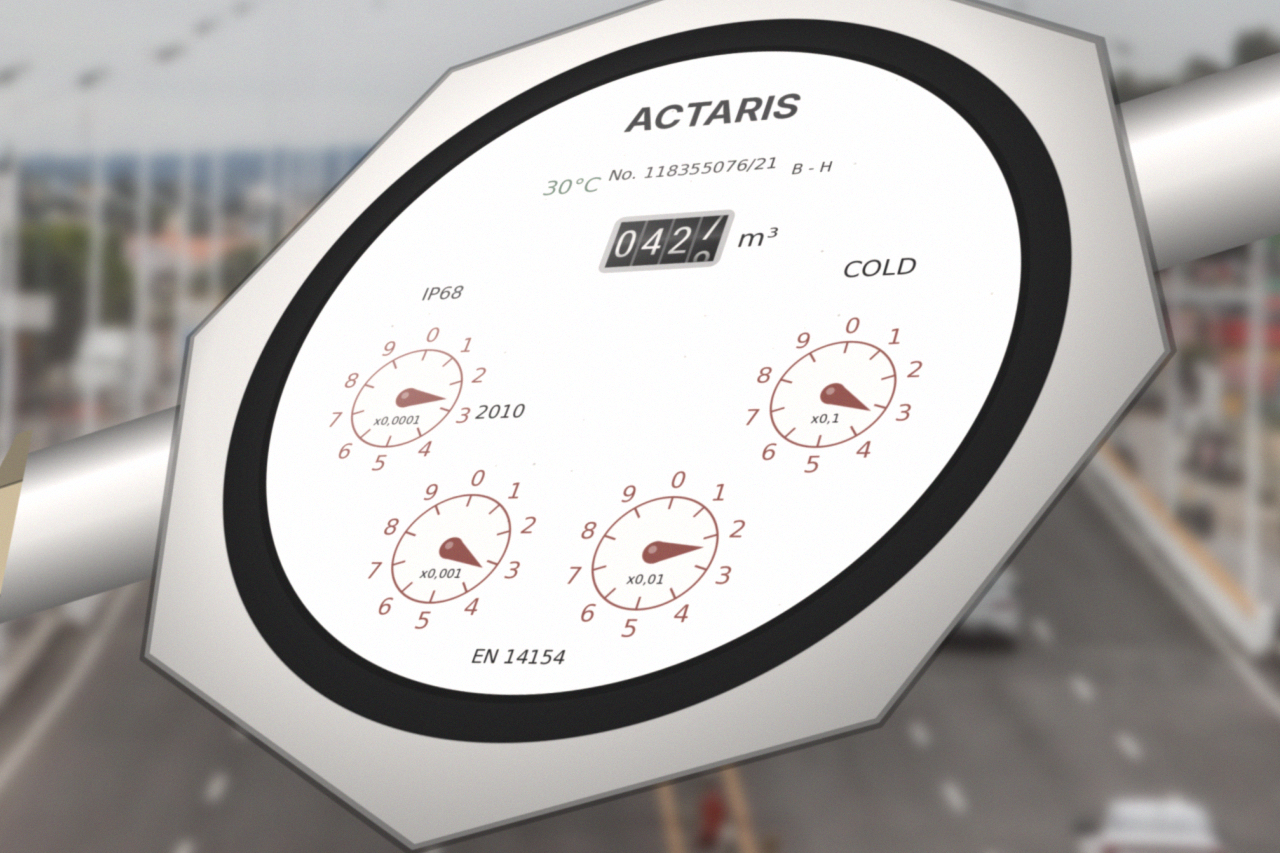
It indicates 427.3232 m³
